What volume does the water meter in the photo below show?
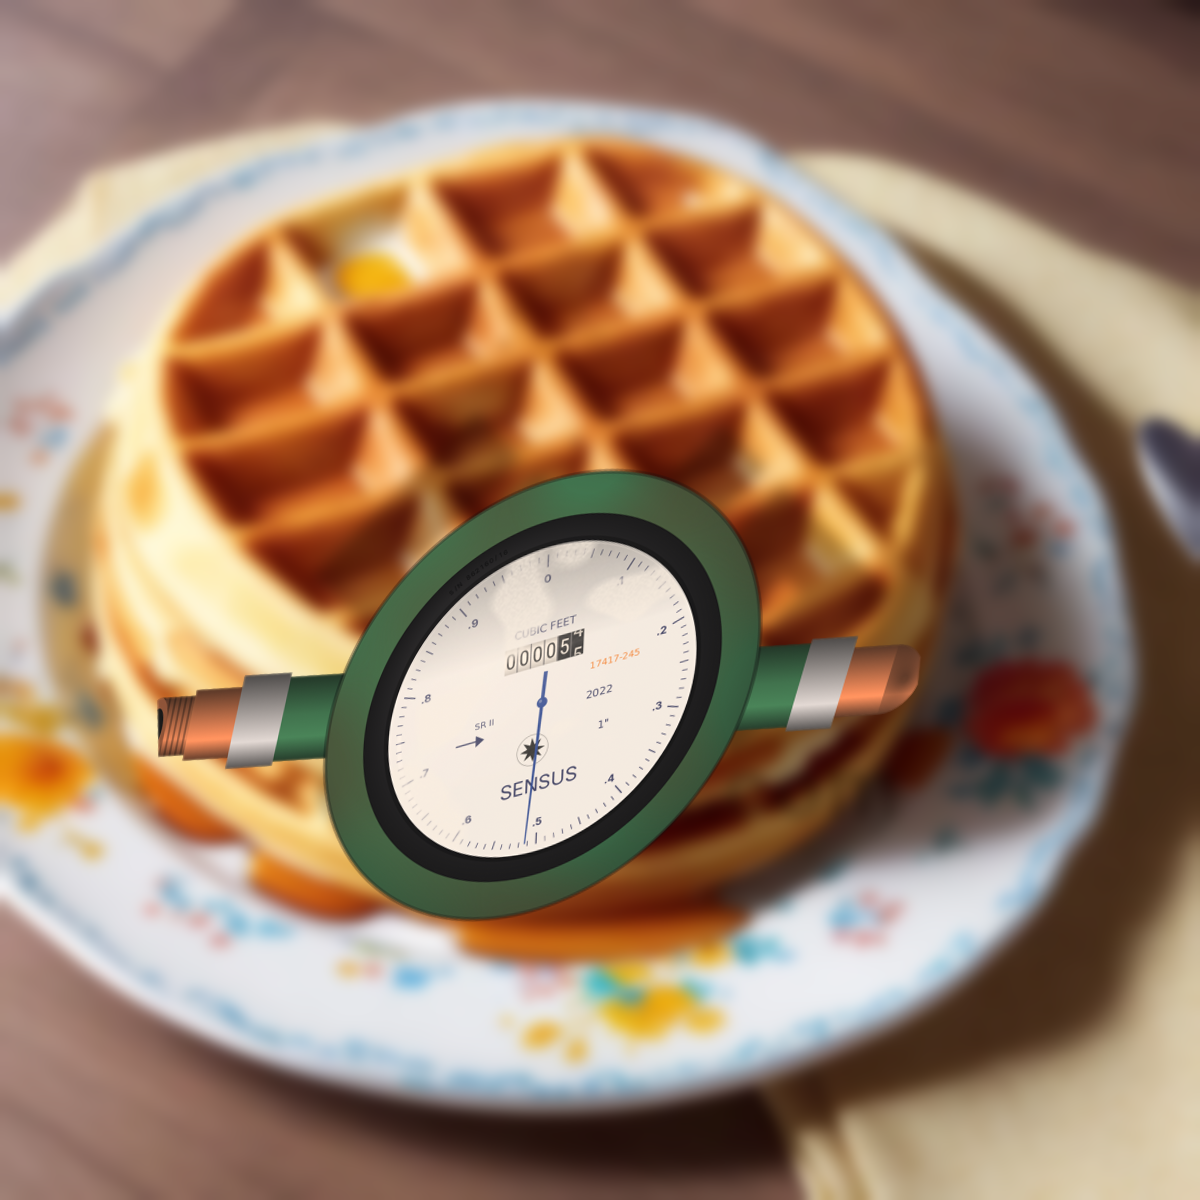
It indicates 54.51 ft³
